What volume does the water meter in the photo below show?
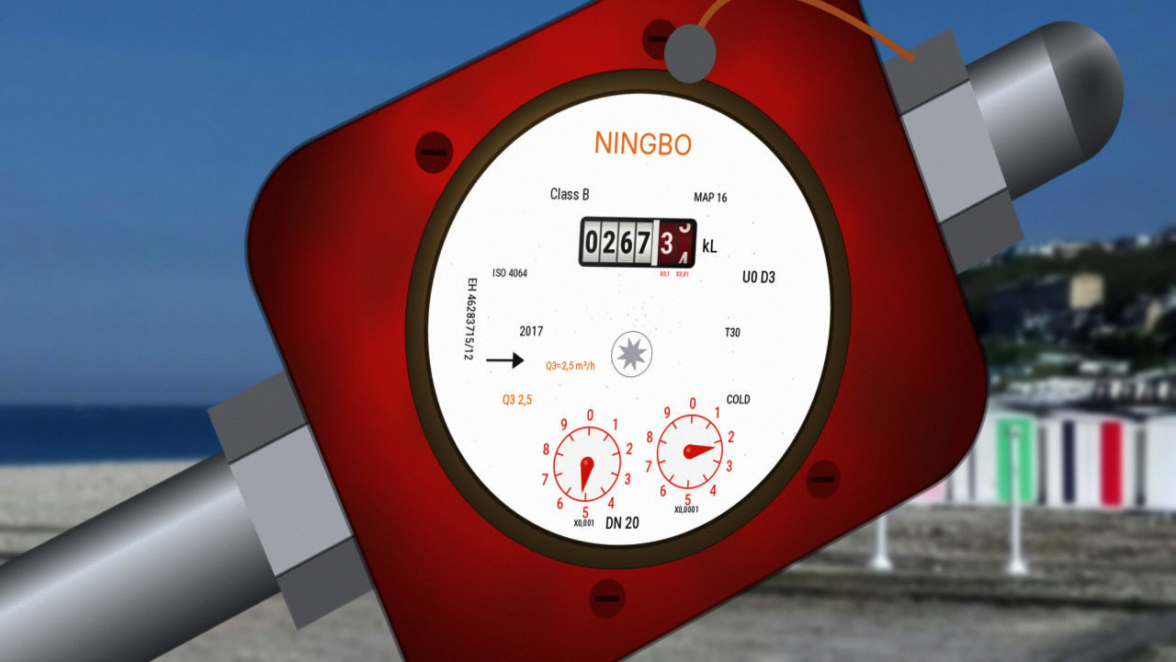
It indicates 267.3352 kL
